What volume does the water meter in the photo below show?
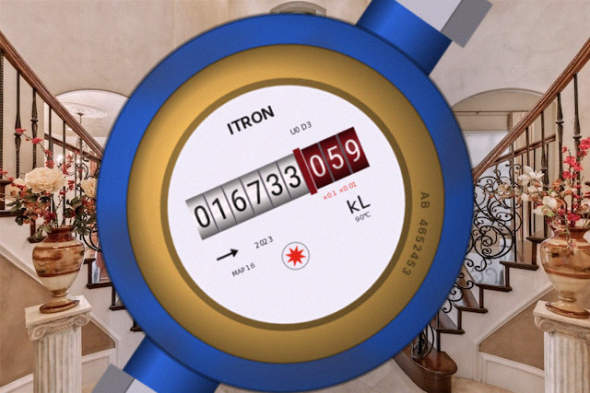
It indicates 16733.059 kL
